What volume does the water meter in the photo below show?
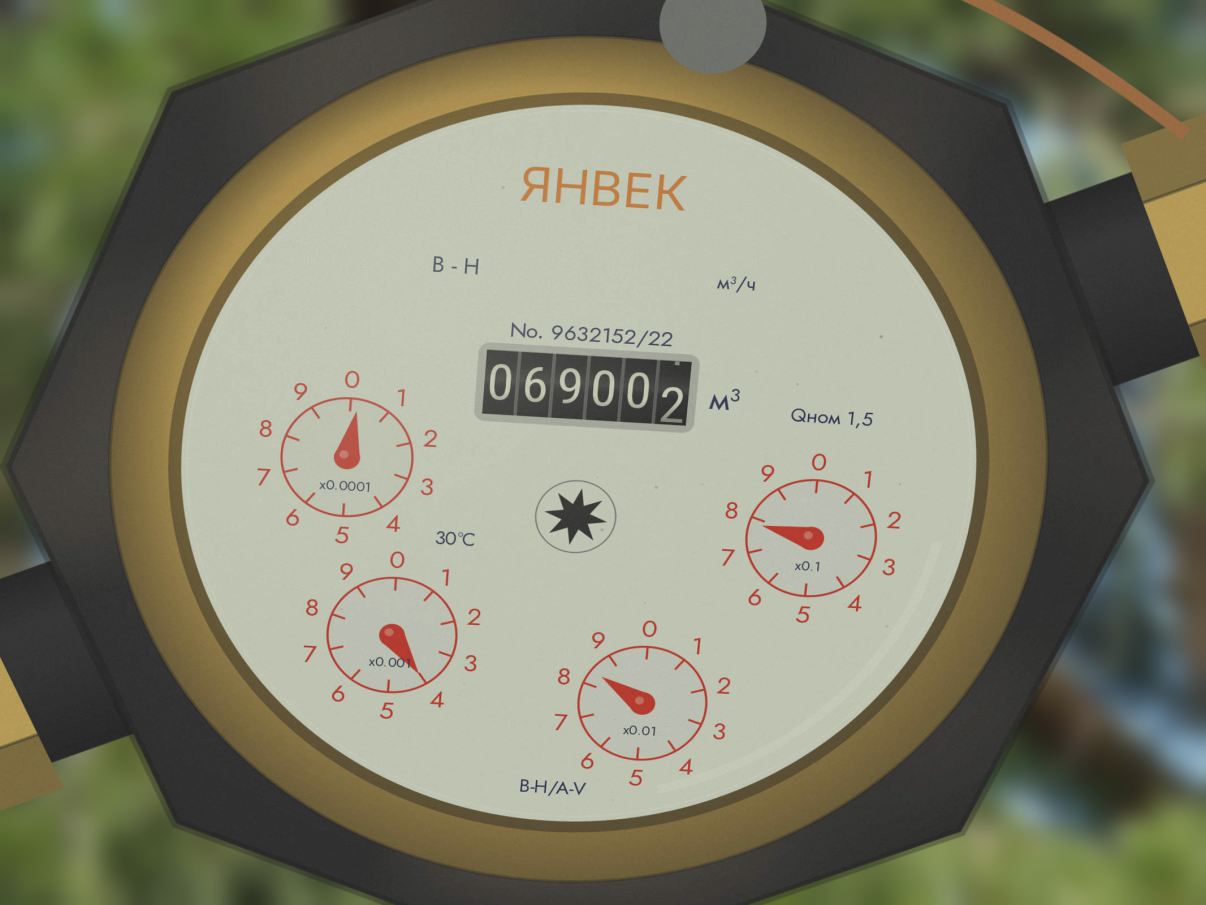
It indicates 69001.7840 m³
